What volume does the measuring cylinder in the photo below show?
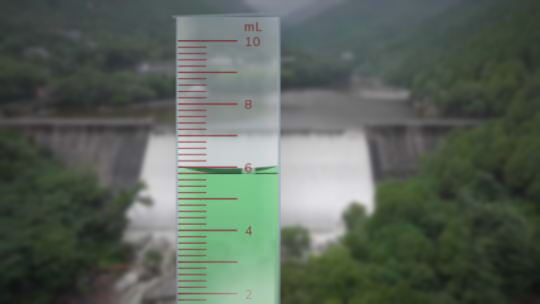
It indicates 5.8 mL
